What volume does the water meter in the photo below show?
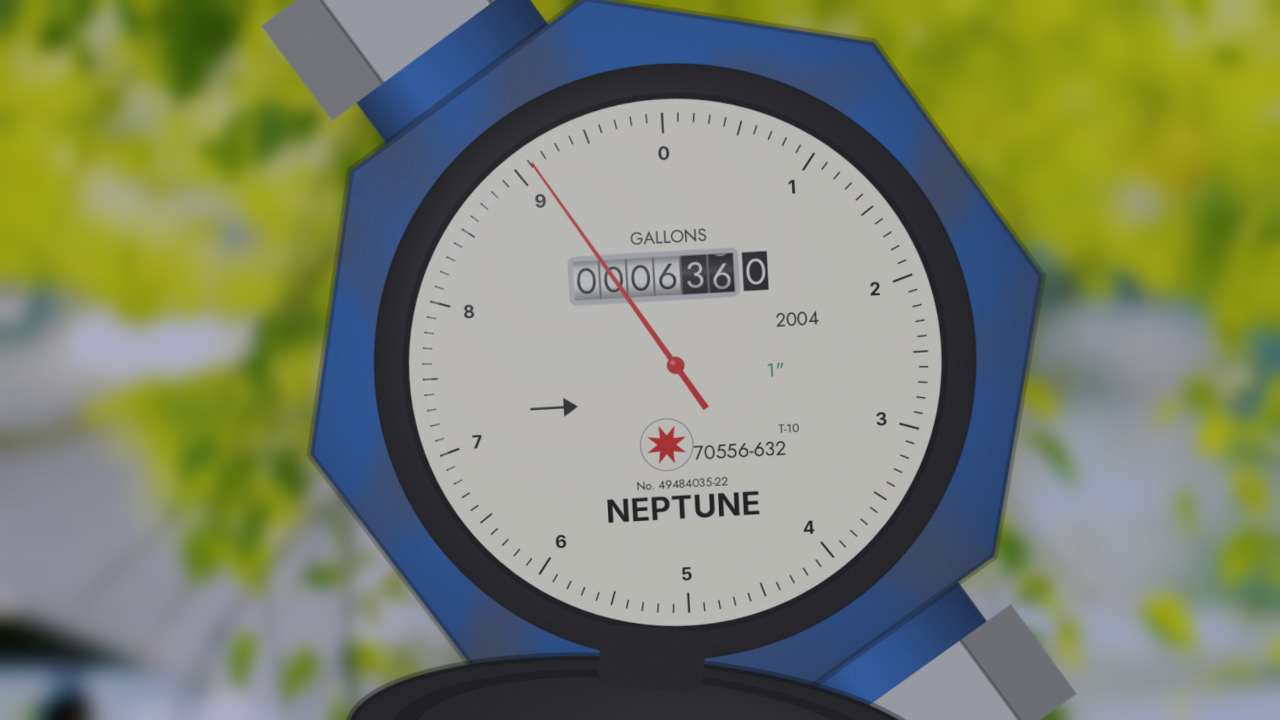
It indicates 6359.1 gal
